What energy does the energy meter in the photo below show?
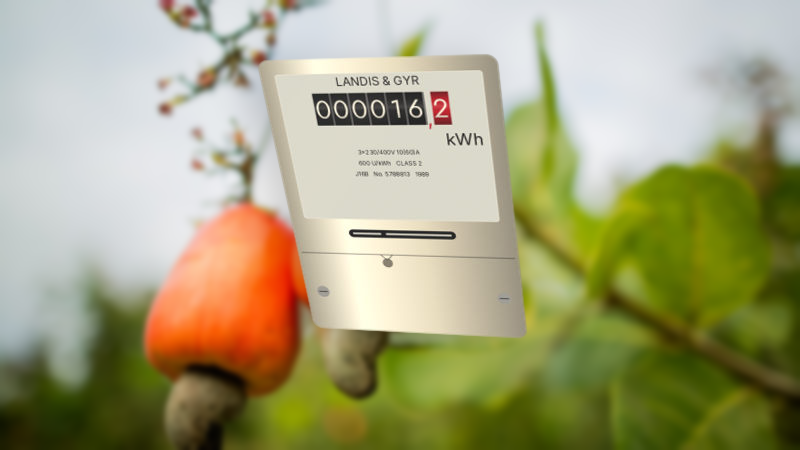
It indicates 16.2 kWh
